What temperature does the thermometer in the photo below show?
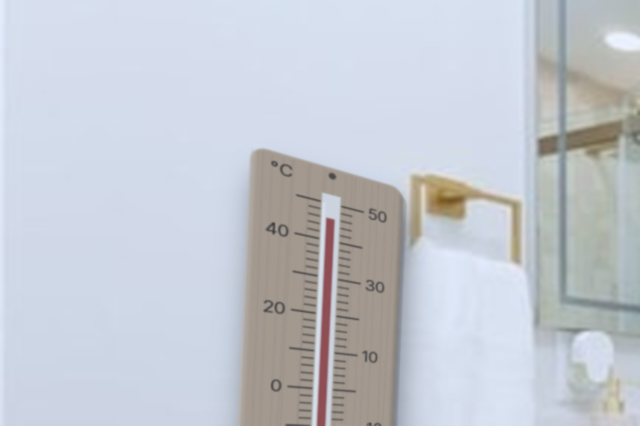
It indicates 46 °C
